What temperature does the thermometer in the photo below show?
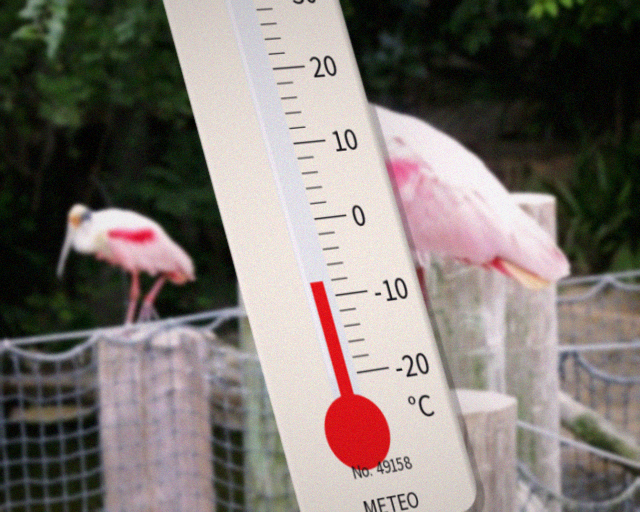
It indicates -8 °C
